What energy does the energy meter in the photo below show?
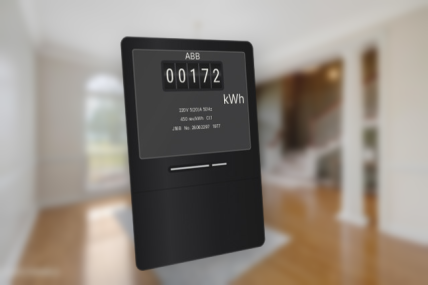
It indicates 172 kWh
